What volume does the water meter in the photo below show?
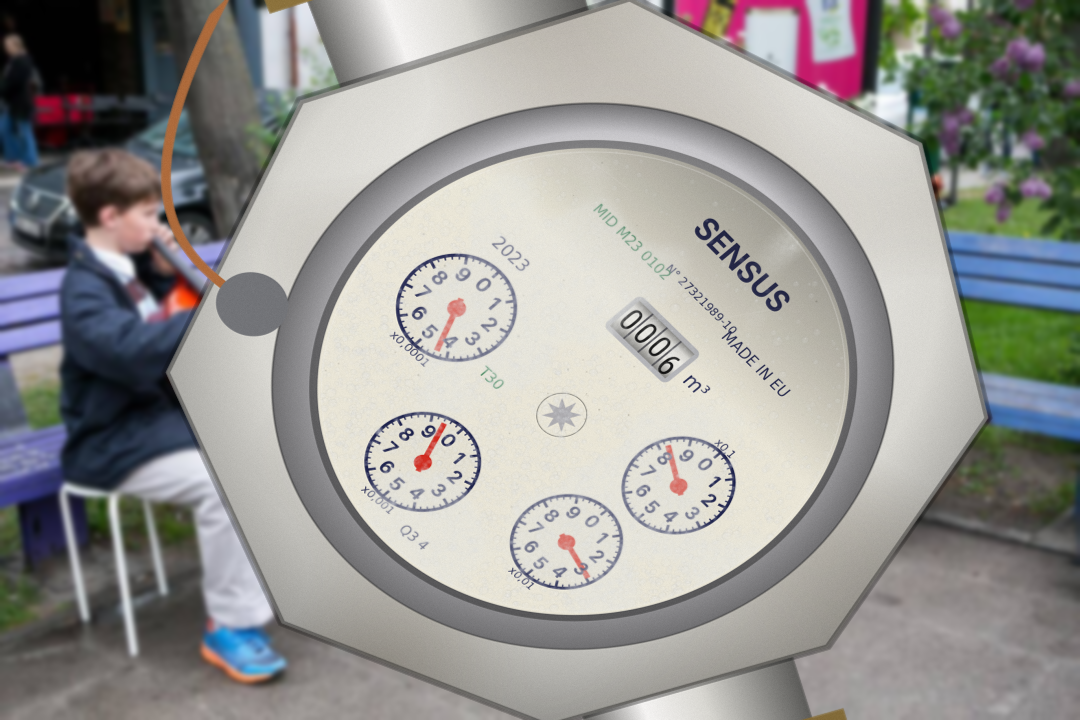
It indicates 5.8294 m³
